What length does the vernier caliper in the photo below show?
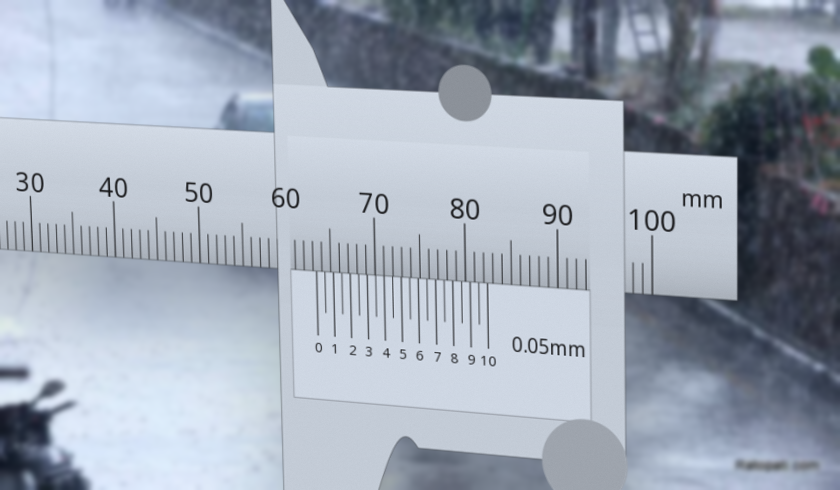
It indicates 63.4 mm
